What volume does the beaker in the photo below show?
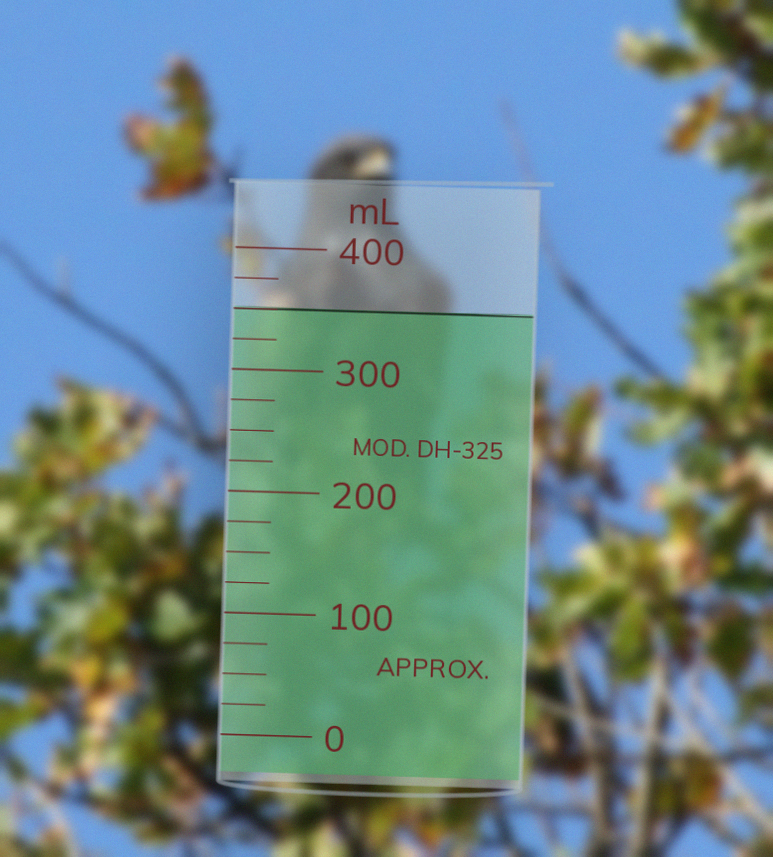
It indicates 350 mL
